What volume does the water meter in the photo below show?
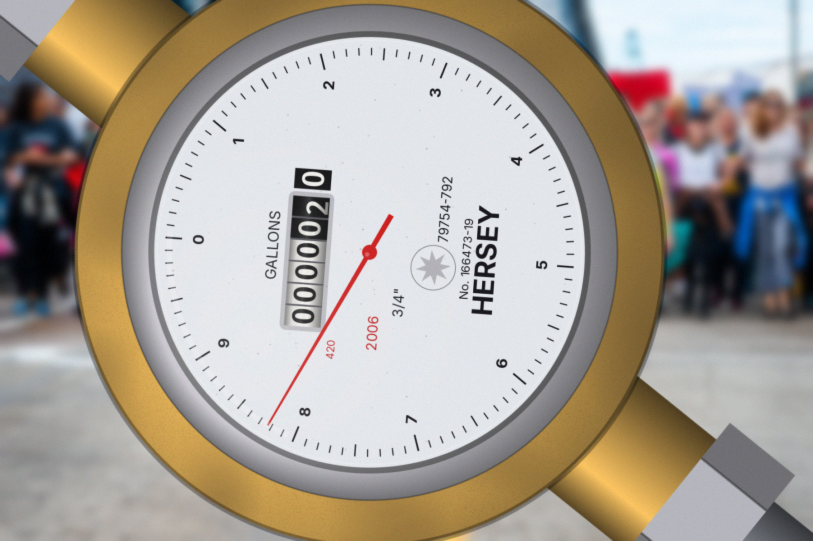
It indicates 18.2 gal
